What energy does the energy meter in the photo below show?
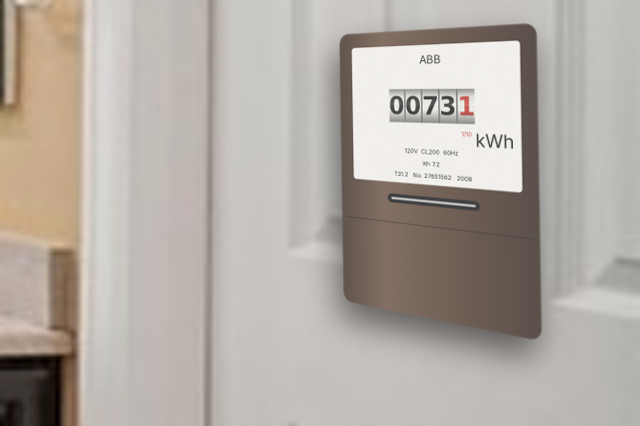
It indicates 73.1 kWh
